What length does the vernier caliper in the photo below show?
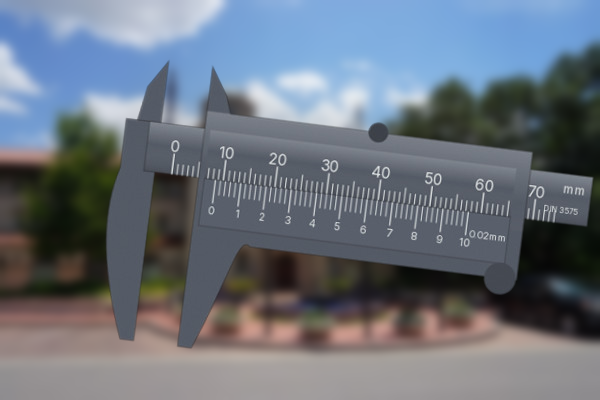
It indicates 8.5 mm
